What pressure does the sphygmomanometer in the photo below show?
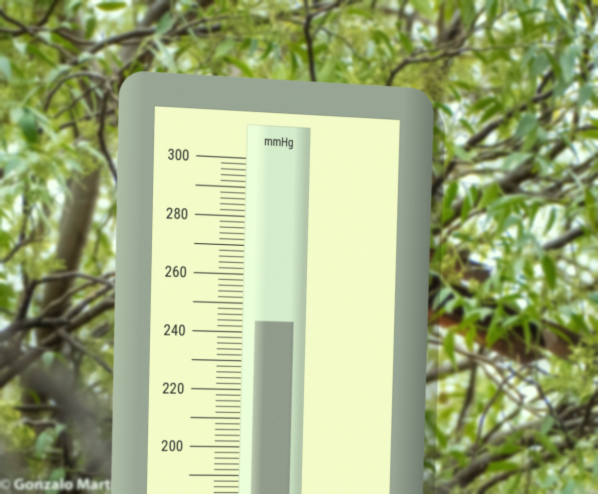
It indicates 244 mmHg
